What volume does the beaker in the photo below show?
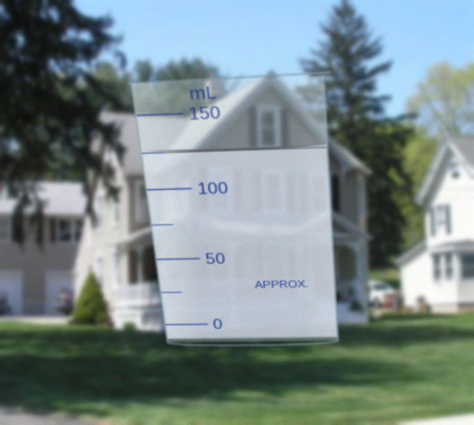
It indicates 125 mL
